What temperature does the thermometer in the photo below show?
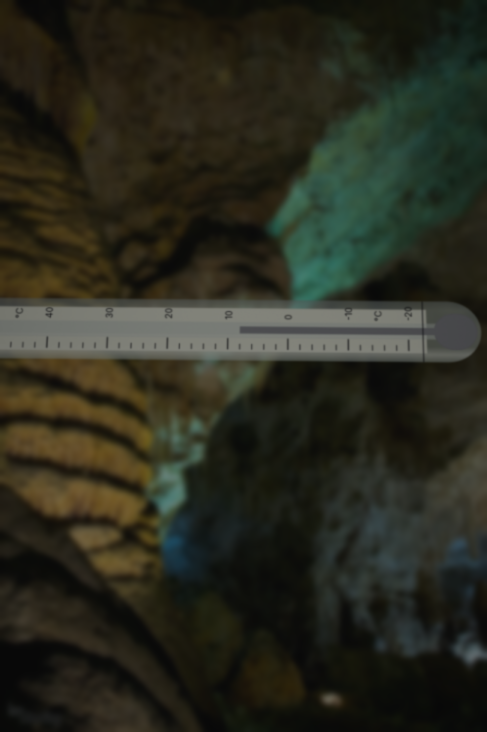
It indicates 8 °C
